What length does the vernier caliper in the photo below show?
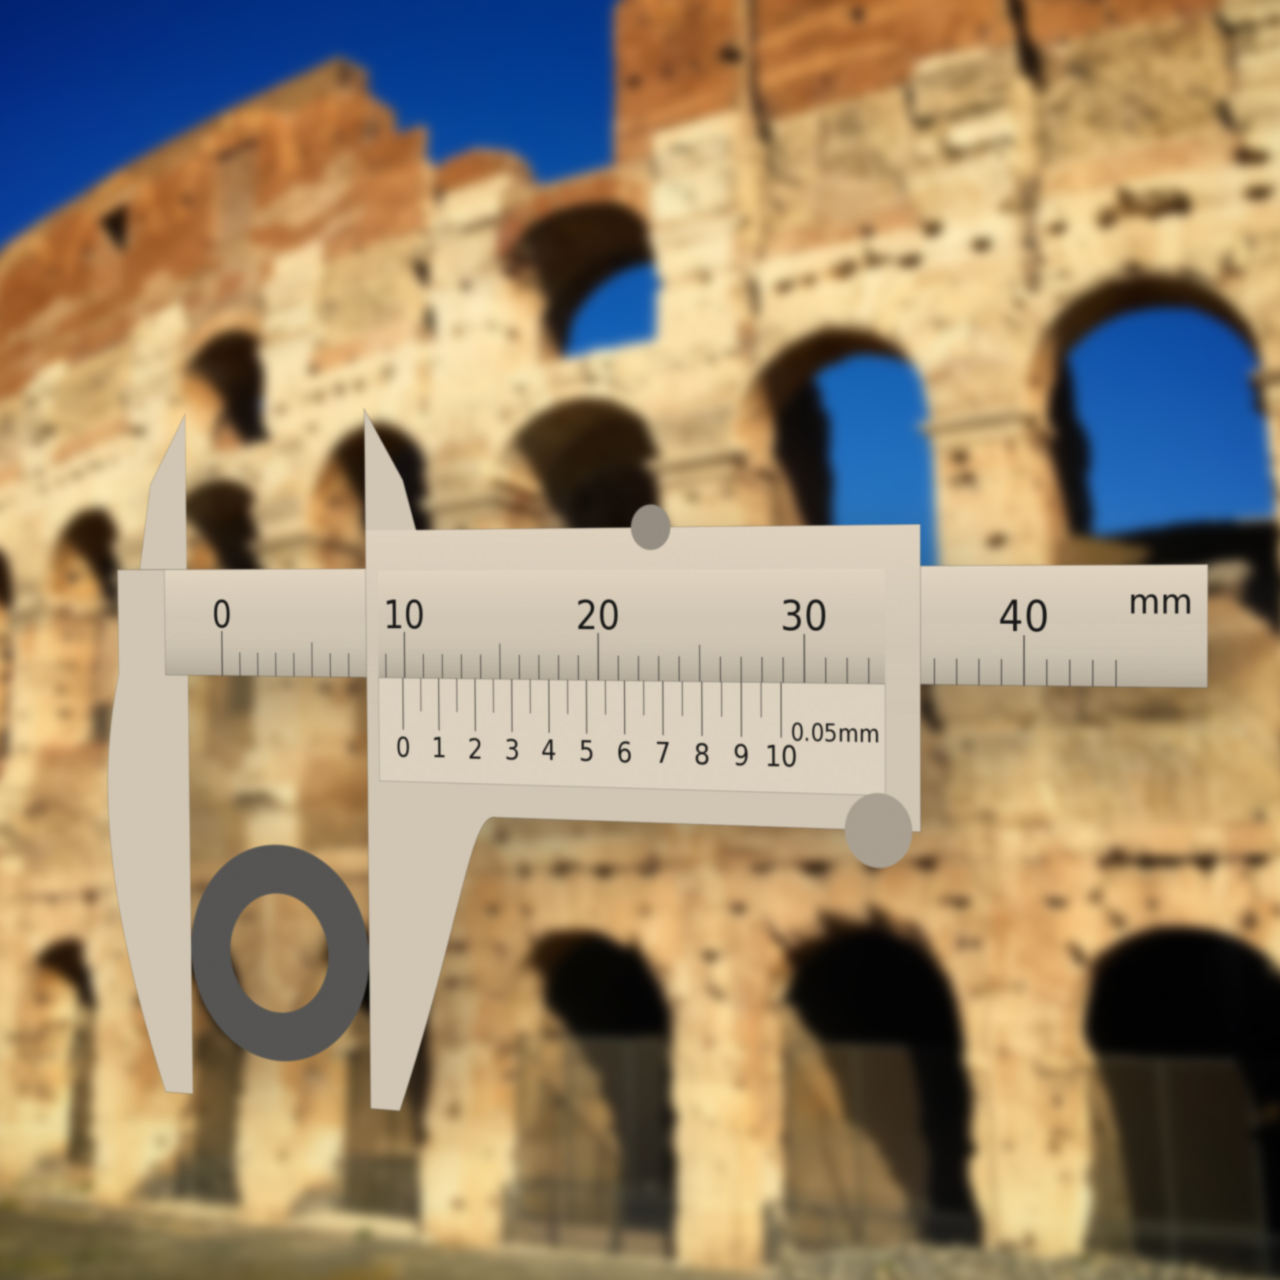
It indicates 9.9 mm
